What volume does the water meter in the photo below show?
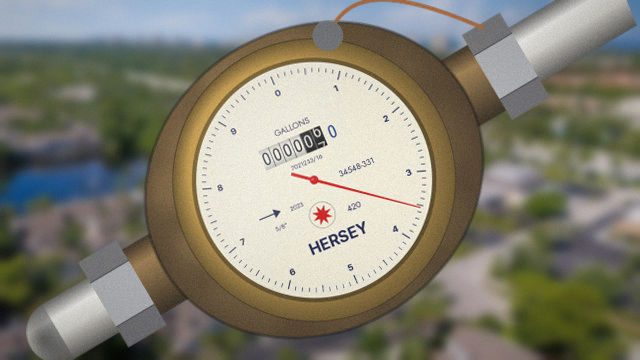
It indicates 63.5 gal
